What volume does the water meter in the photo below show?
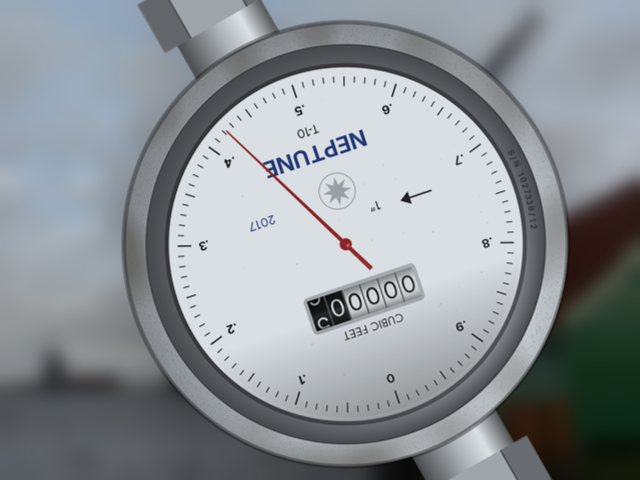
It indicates 5.42 ft³
